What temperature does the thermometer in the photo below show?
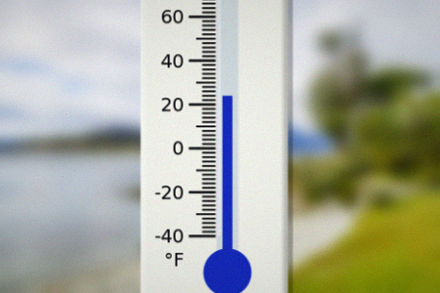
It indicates 24 °F
